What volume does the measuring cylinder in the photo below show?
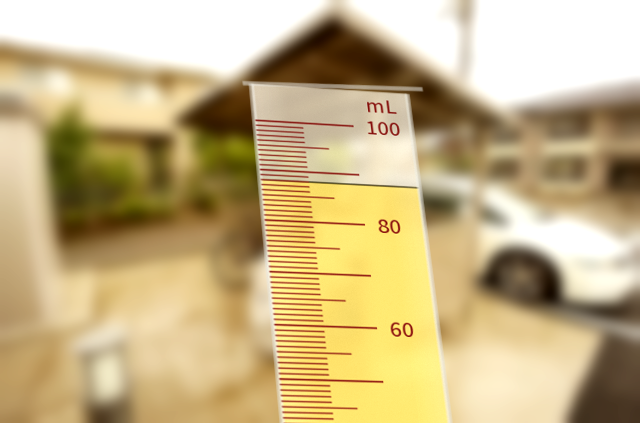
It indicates 88 mL
